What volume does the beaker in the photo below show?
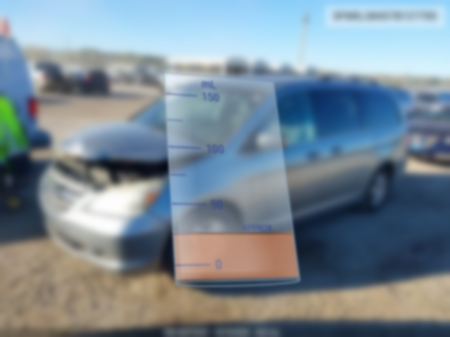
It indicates 25 mL
